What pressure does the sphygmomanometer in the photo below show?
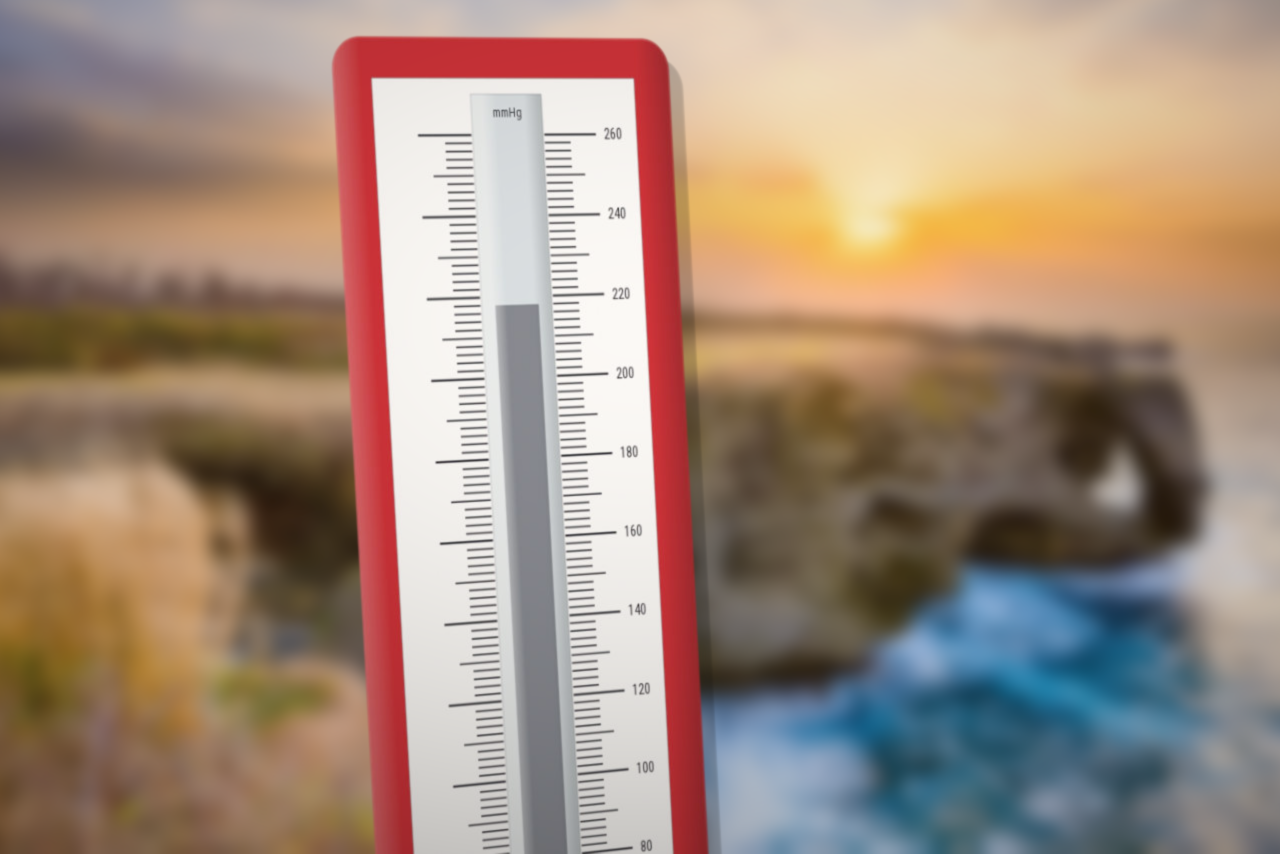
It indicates 218 mmHg
